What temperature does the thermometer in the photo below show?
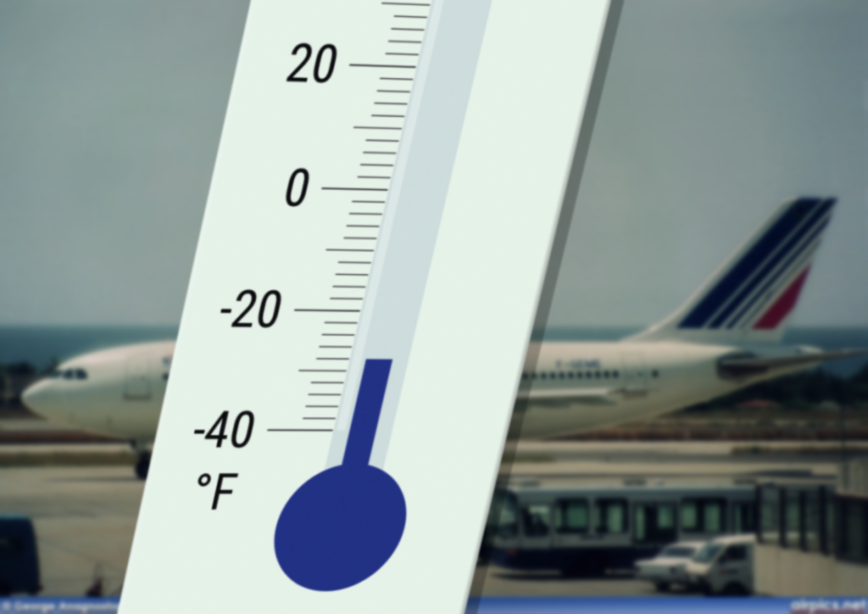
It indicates -28 °F
